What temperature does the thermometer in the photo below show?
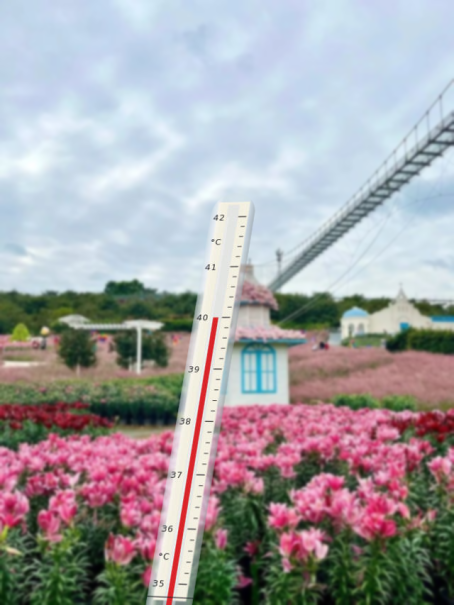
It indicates 40 °C
